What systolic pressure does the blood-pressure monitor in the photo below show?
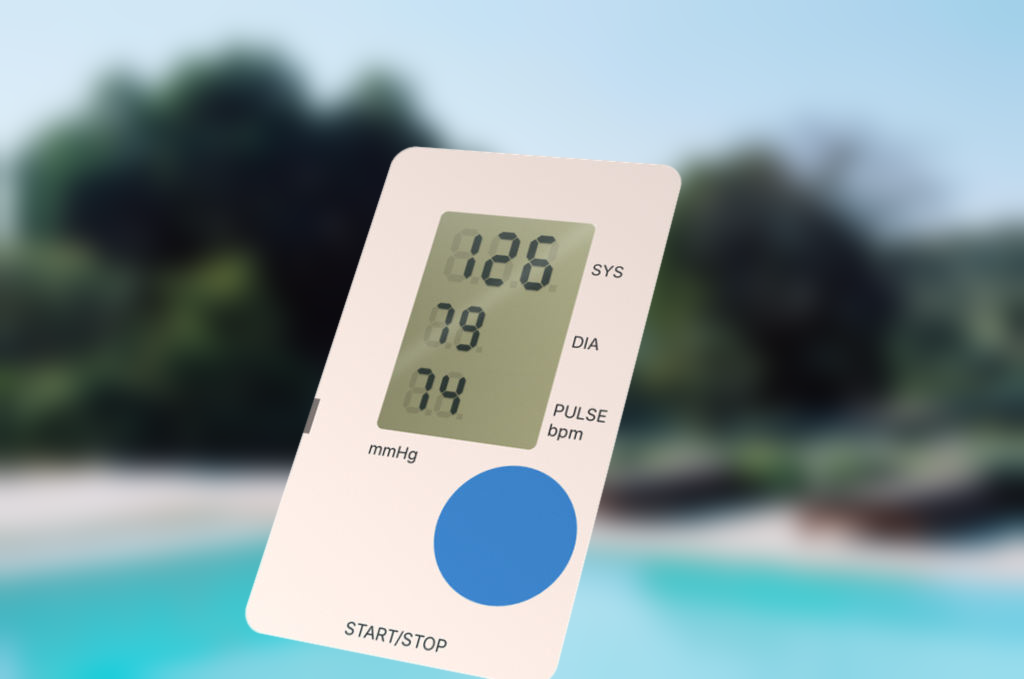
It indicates 126 mmHg
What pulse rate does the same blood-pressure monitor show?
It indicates 74 bpm
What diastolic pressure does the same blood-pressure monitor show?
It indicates 79 mmHg
